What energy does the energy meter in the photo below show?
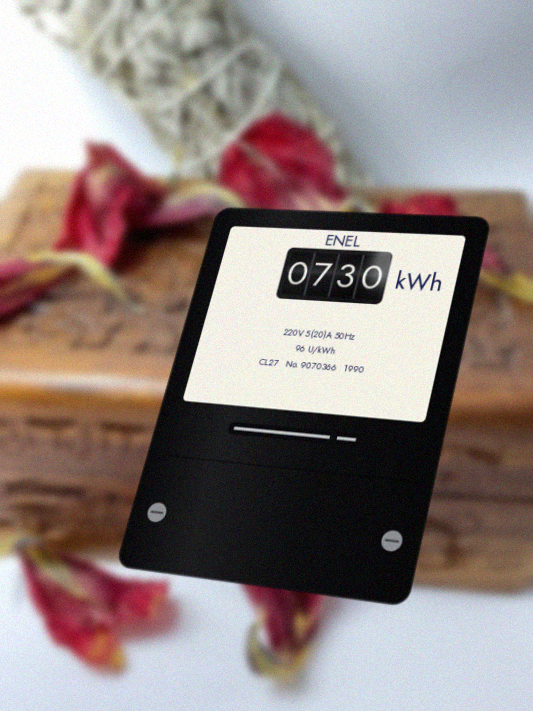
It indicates 730 kWh
